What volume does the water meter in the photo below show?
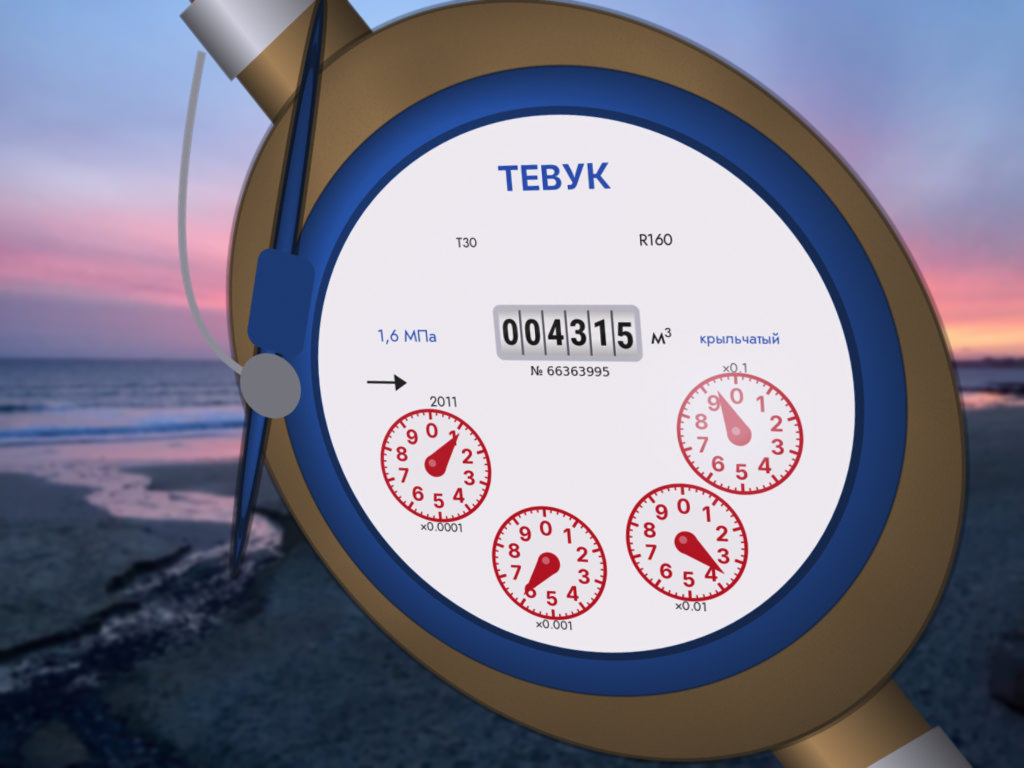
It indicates 4314.9361 m³
